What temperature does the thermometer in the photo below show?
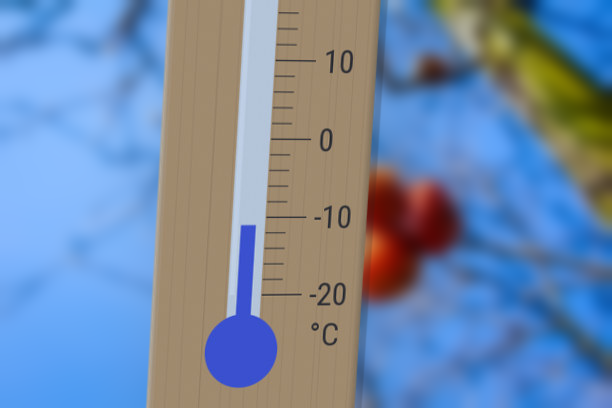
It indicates -11 °C
